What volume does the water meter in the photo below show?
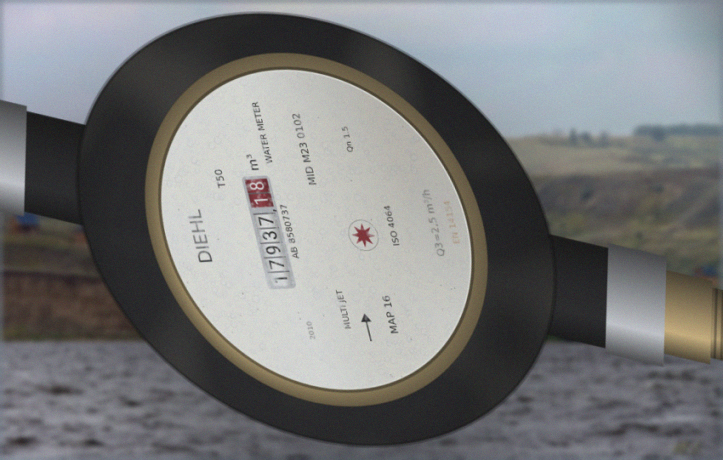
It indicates 17937.18 m³
